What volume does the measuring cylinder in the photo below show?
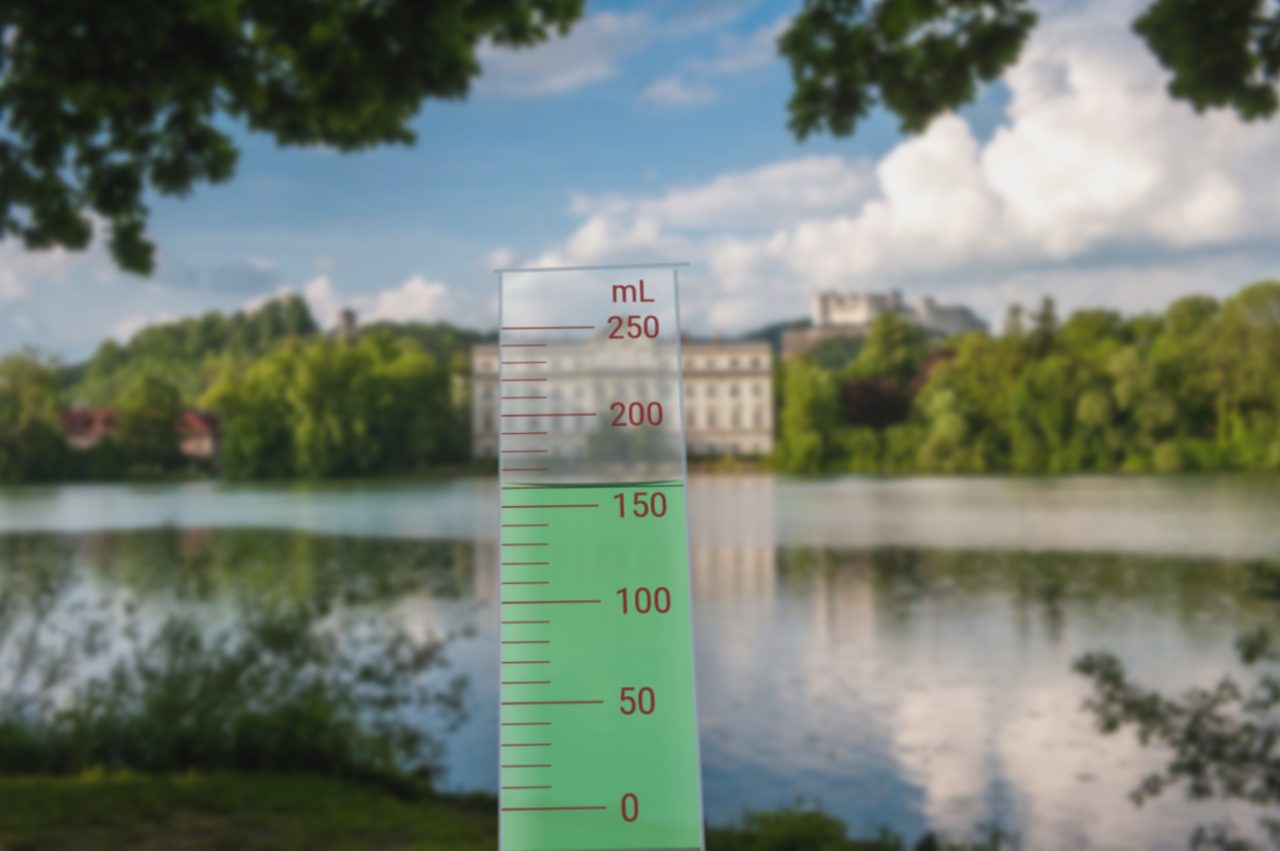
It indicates 160 mL
